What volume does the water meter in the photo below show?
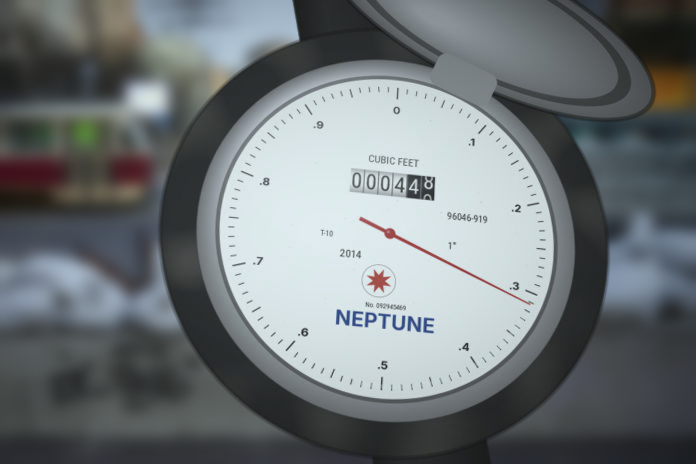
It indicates 448.31 ft³
